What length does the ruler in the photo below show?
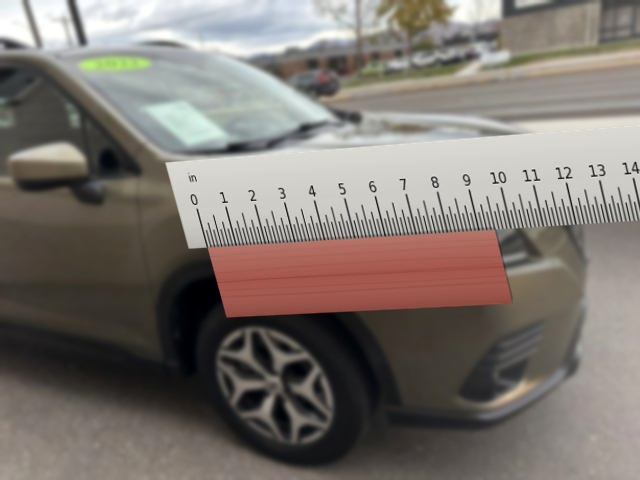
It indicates 9.5 in
